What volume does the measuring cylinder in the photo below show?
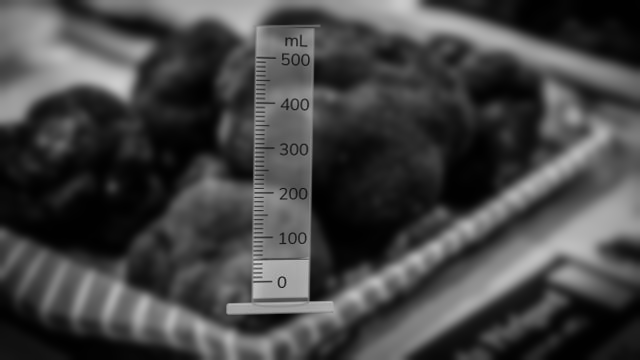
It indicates 50 mL
